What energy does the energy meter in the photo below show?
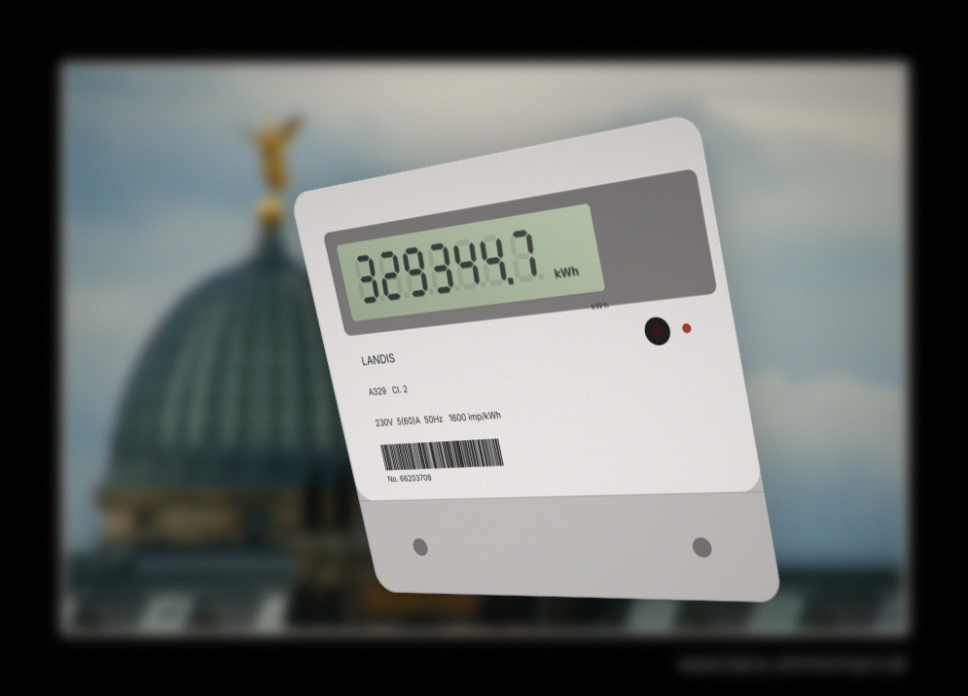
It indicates 329344.7 kWh
